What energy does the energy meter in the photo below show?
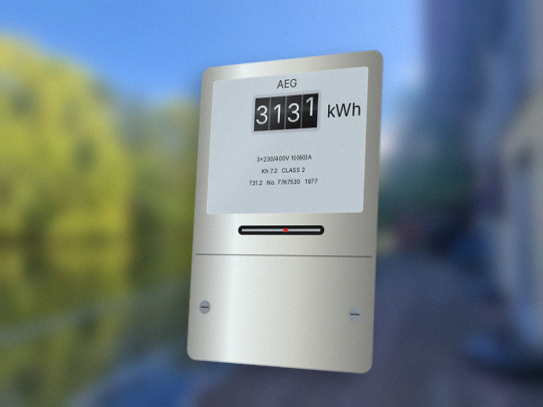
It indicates 3131 kWh
